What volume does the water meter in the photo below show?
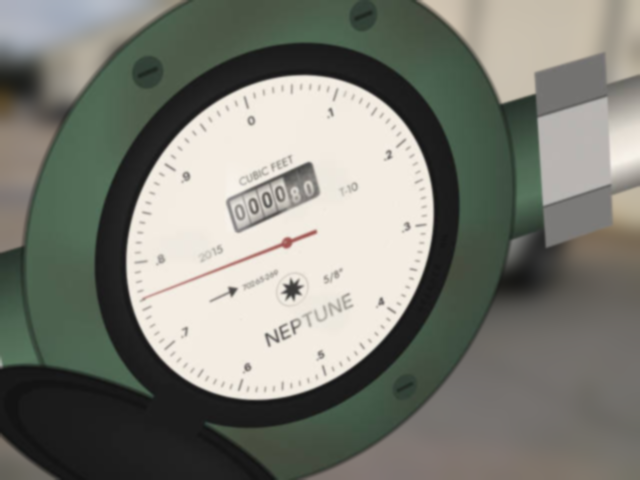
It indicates 79.76 ft³
